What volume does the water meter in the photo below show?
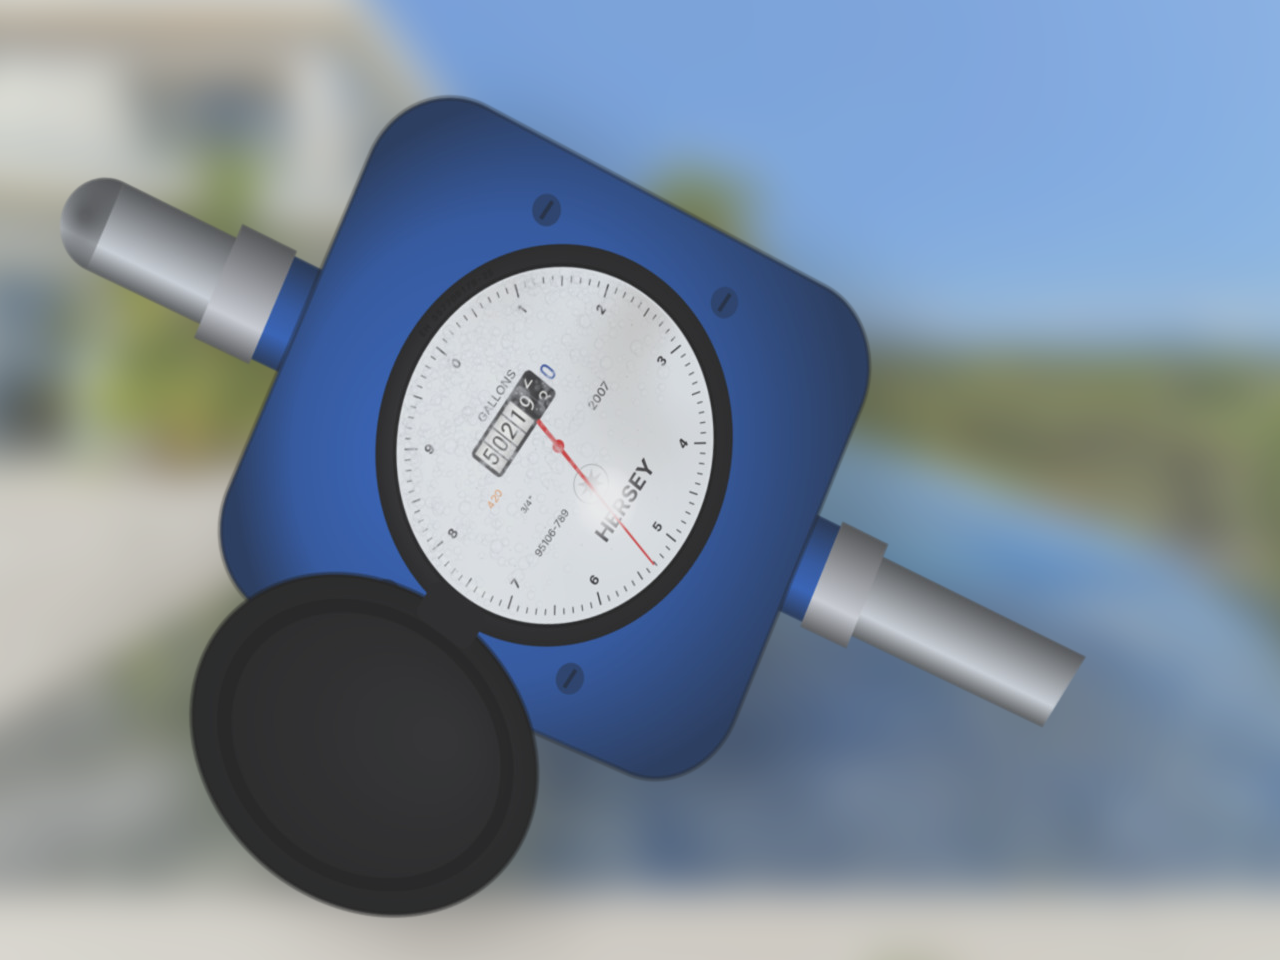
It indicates 5021925.3 gal
